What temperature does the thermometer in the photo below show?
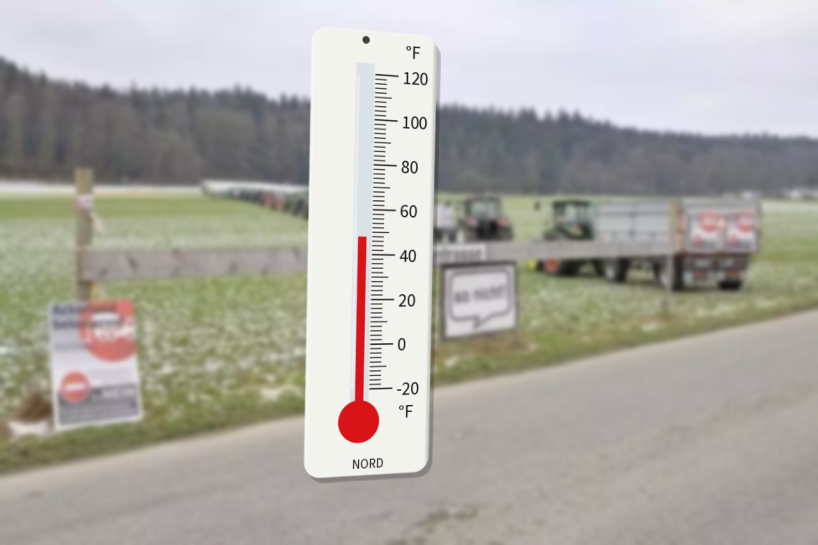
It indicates 48 °F
